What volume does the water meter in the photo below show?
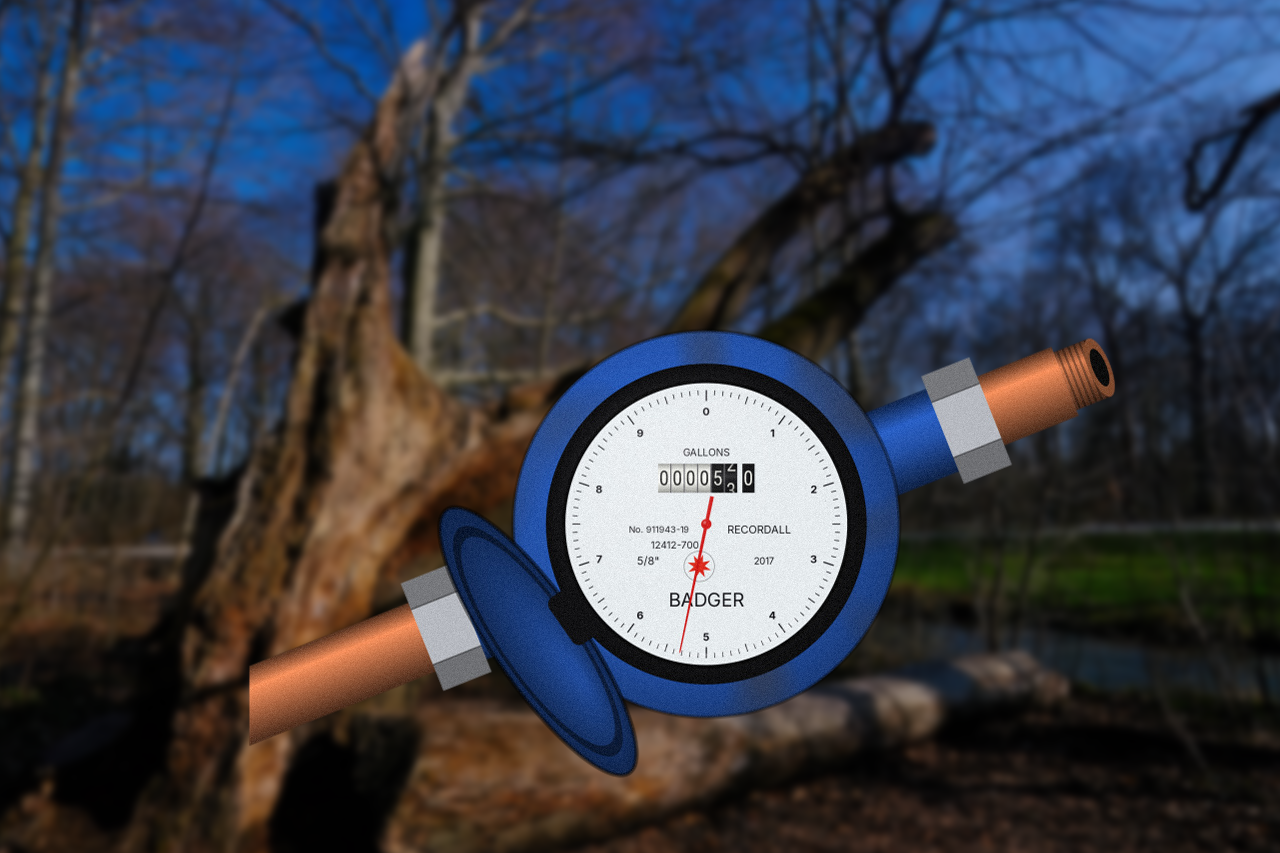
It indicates 525.3 gal
